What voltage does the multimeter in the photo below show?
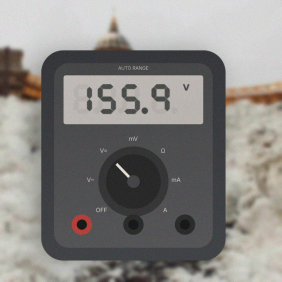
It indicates 155.9 V
